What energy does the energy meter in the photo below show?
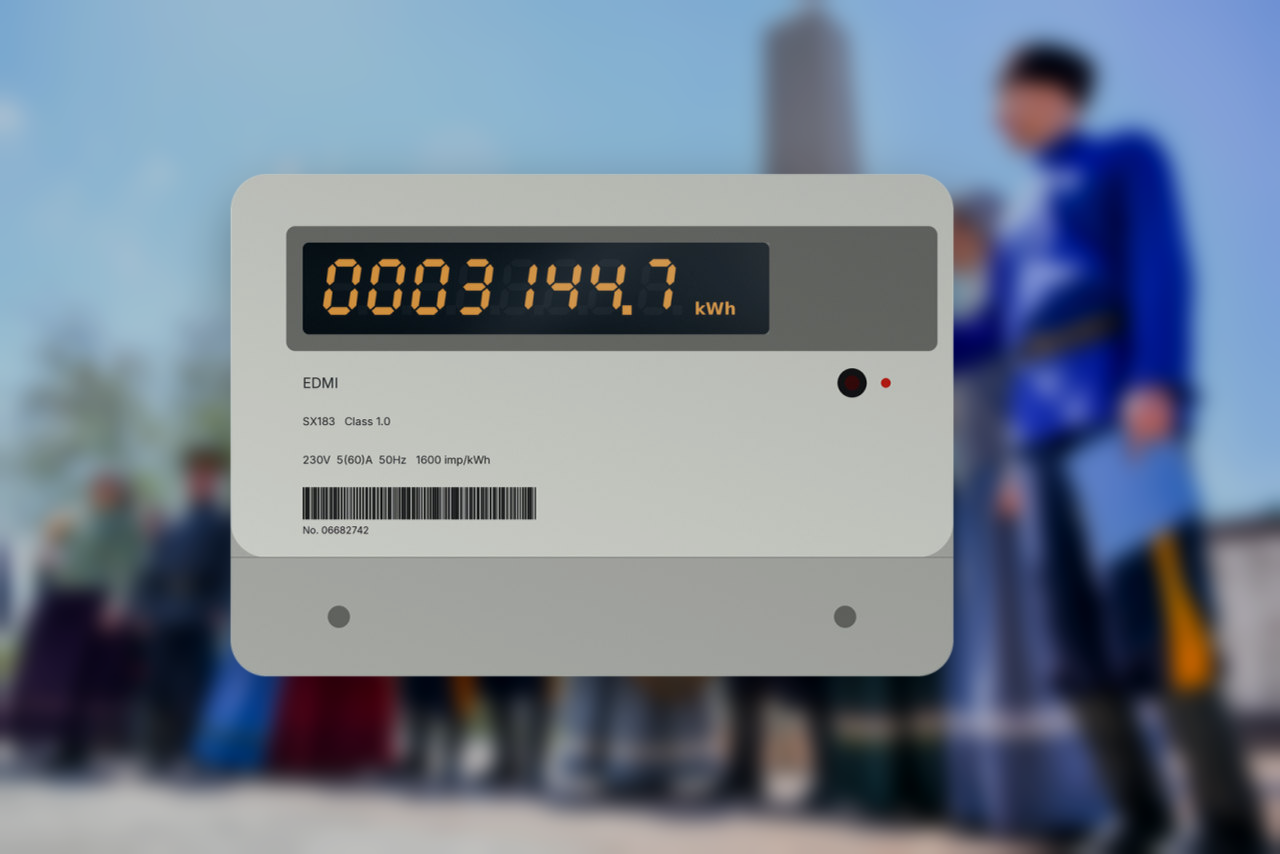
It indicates 3144.7 kWh
